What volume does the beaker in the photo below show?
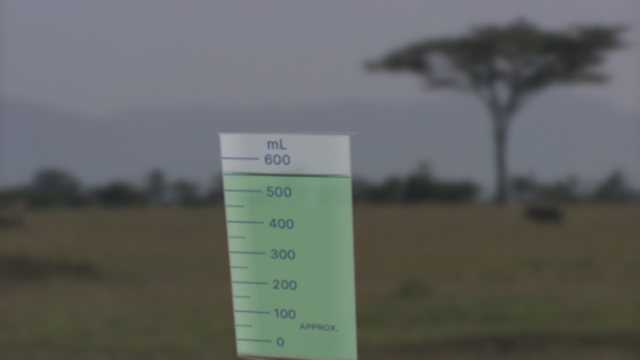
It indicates 550 mL
